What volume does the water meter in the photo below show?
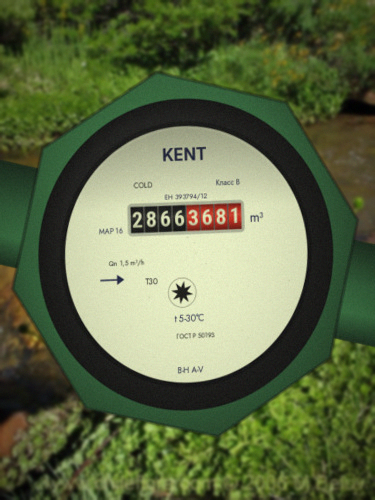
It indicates 2866.3681 m³
